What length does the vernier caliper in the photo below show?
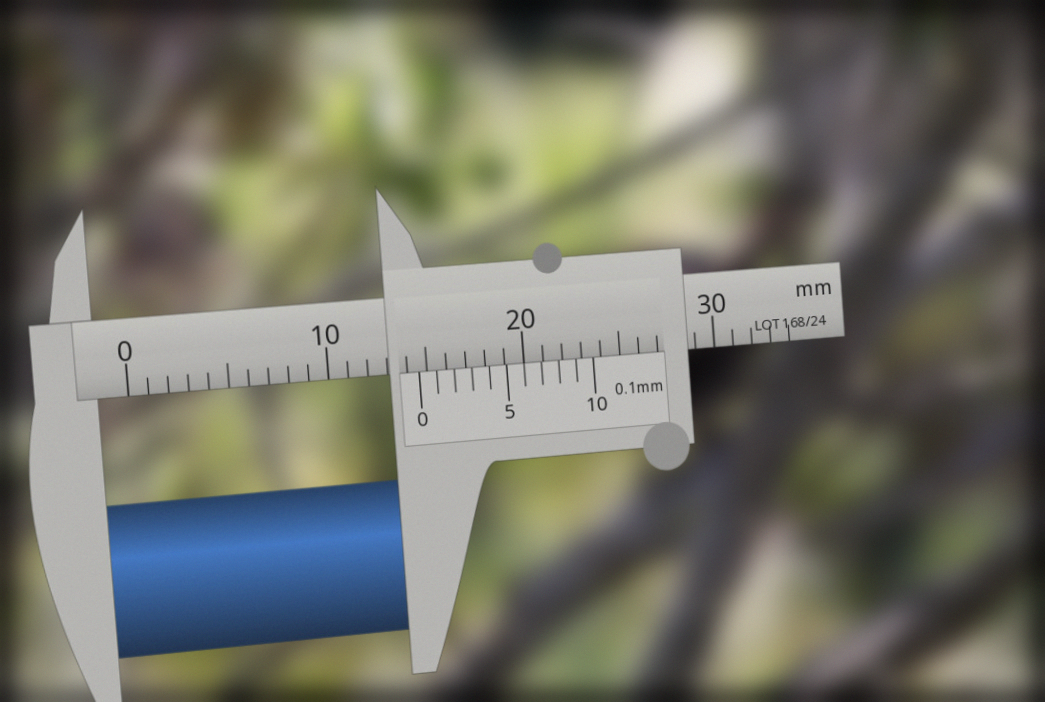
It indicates 14.6 mm
